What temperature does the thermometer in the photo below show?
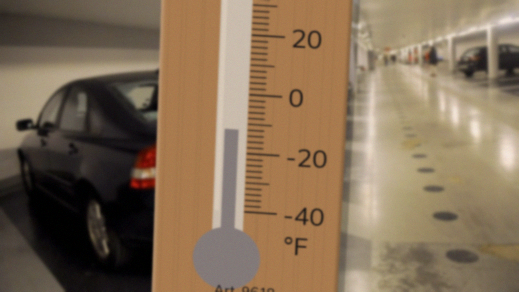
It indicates -12 °F
